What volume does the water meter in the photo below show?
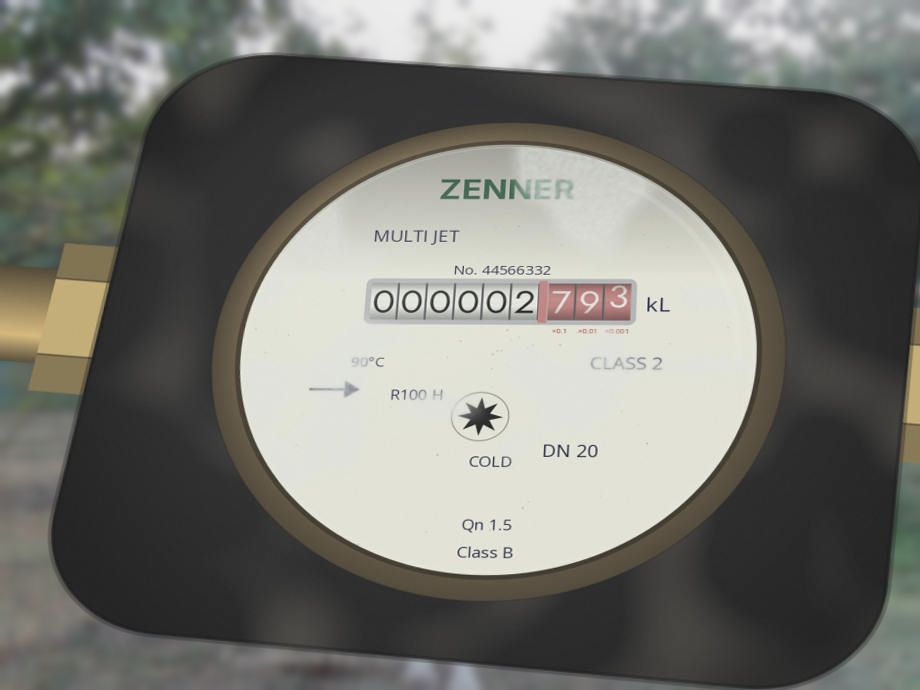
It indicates 2.793 kL
